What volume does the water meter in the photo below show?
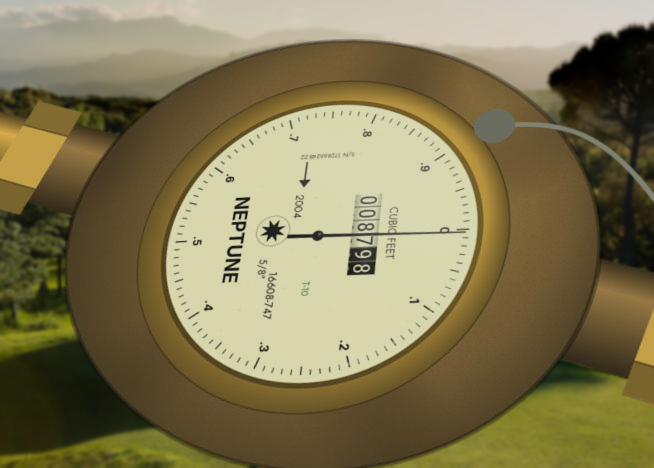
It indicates 8798.00 ft³
